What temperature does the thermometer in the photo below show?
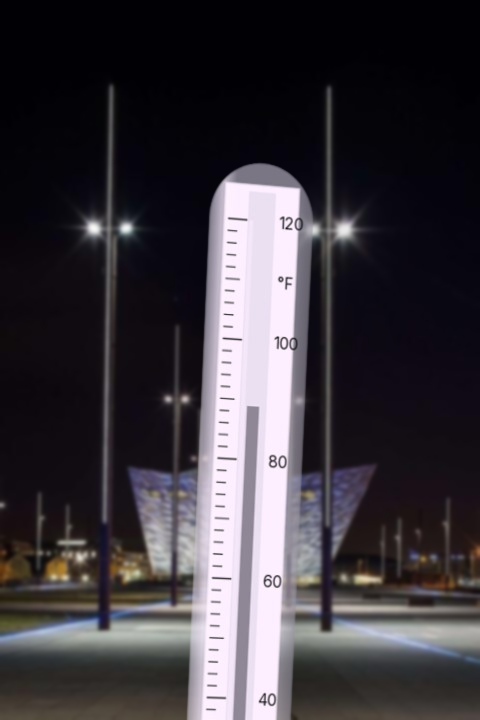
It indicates 89 °F
